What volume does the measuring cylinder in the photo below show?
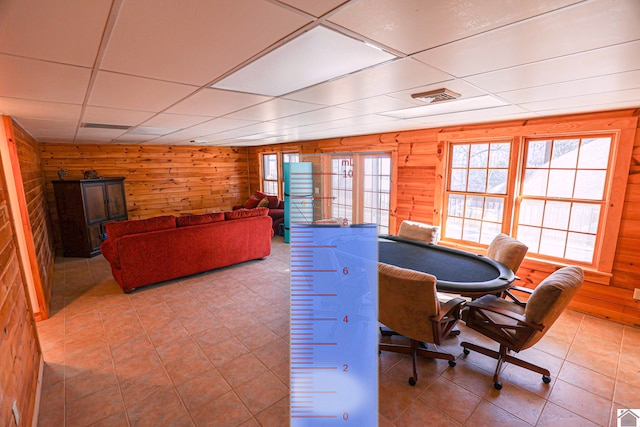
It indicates 7.8 mL
